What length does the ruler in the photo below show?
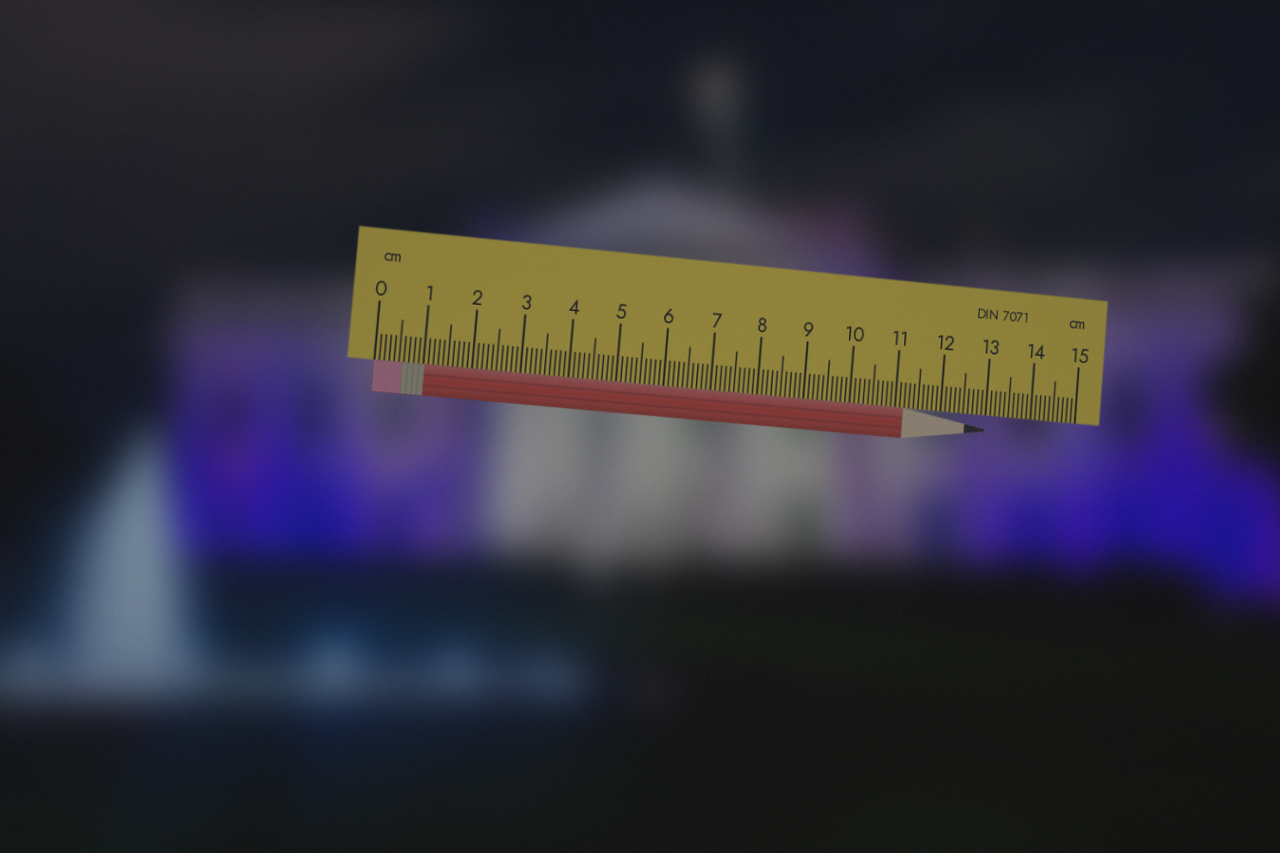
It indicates 13 cm
